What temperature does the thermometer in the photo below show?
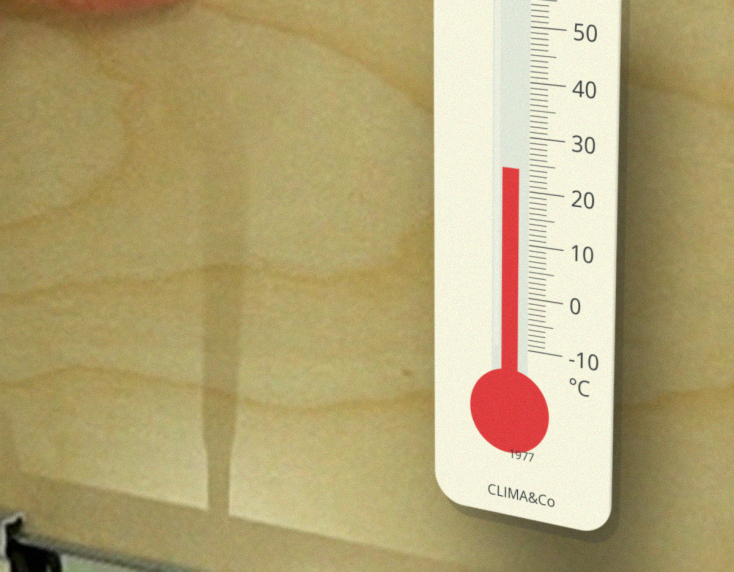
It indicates 24 °C
